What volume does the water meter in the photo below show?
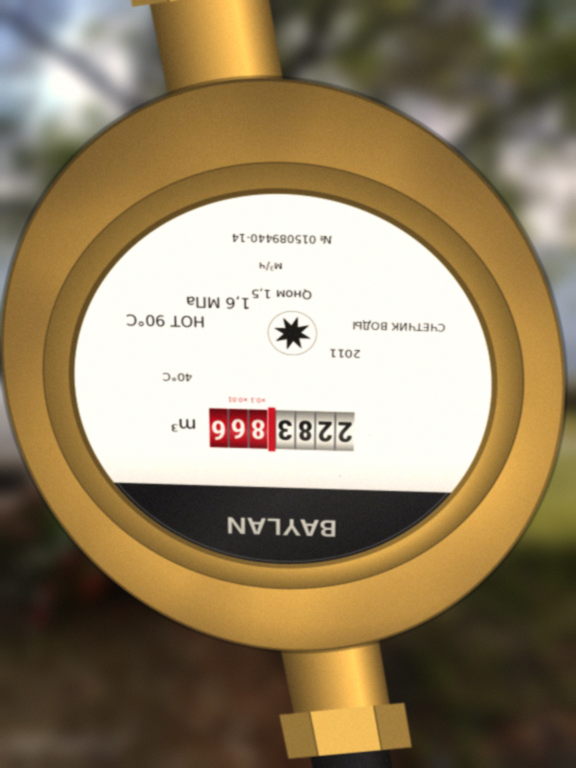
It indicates 2283.866 m³
